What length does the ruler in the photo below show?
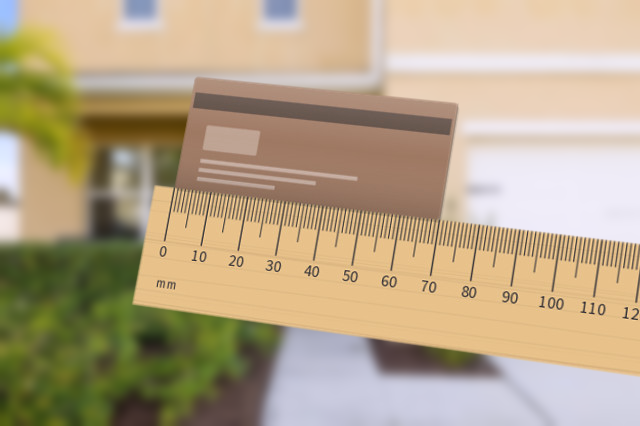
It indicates 70 mm
